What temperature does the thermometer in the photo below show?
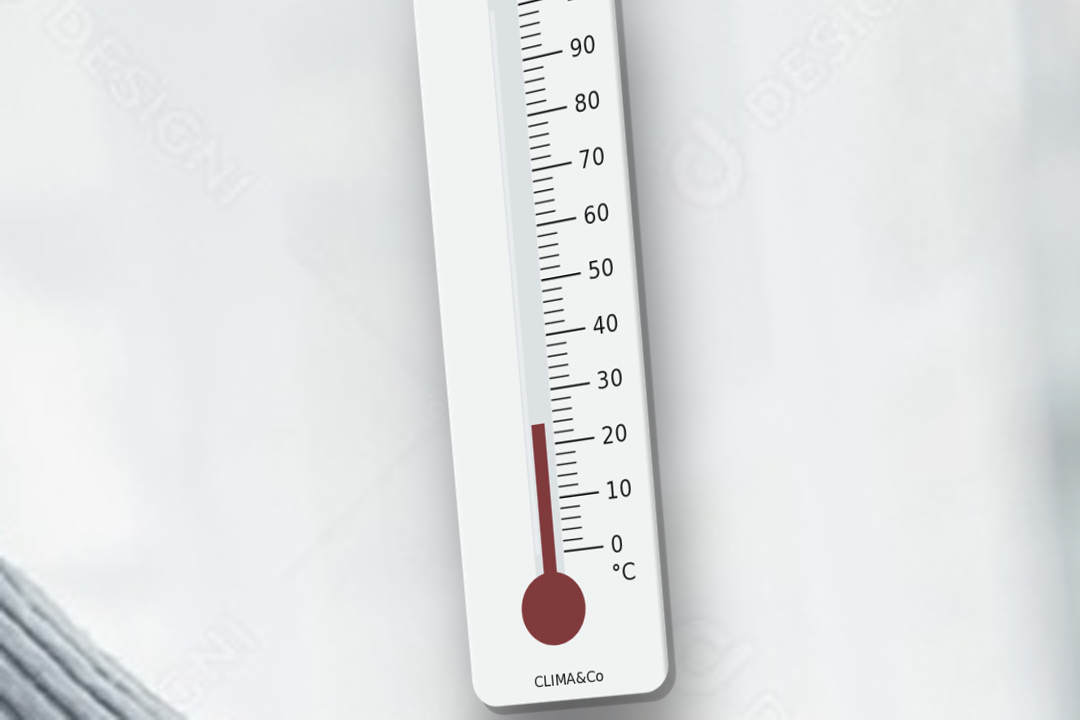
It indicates 24 °C
